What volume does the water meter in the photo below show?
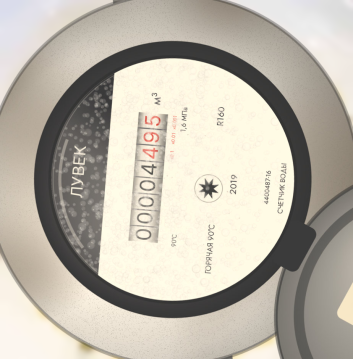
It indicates 4.495 m³
